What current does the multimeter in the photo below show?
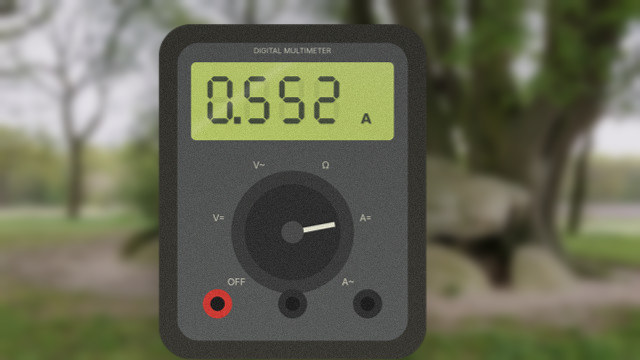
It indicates 0.552 A
